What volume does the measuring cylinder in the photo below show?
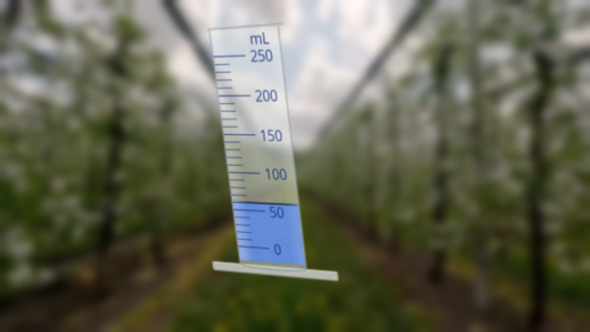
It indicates 60 mL
